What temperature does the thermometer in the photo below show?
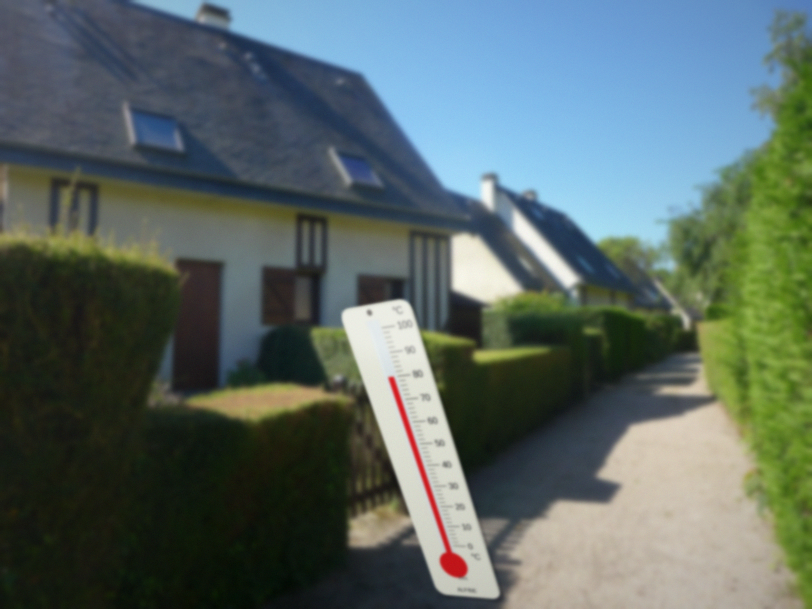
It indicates 80 °C
